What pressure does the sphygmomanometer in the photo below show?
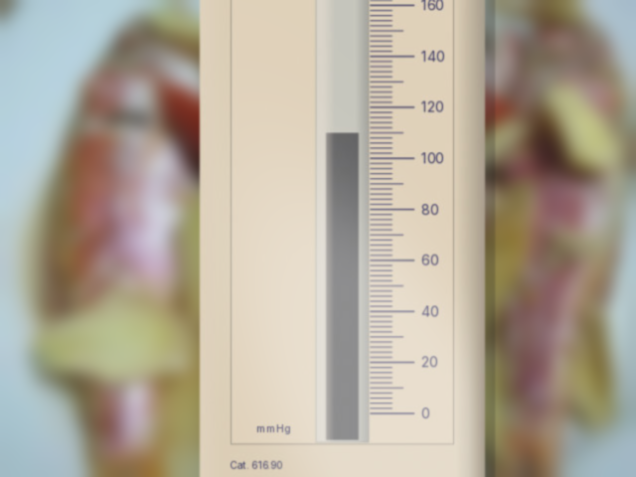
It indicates 110 mmHg
